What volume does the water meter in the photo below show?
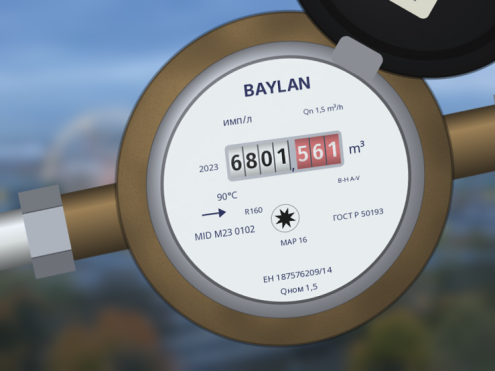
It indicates 6801.561 m³
